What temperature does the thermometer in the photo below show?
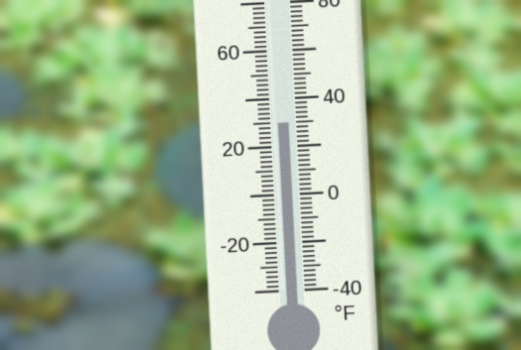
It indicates 30 °F
